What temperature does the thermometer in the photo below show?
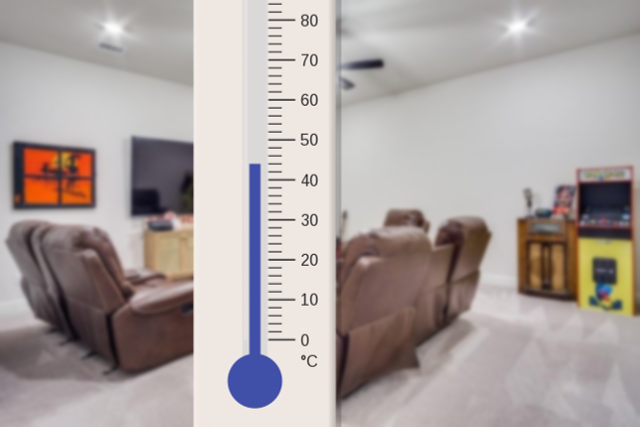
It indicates 44 °C
